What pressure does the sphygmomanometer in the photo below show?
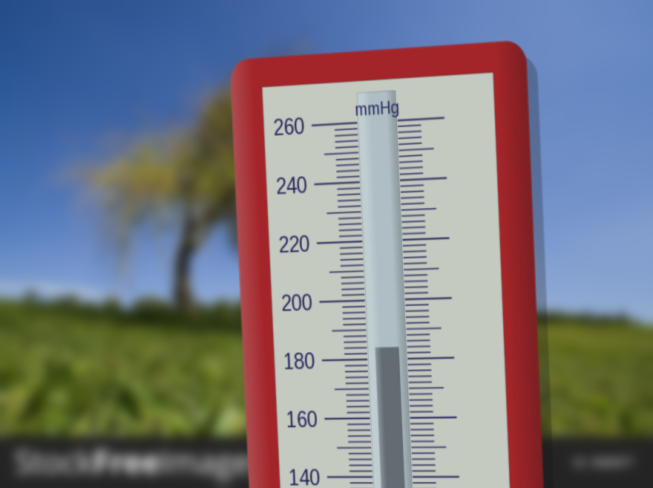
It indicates 184 mmHg
